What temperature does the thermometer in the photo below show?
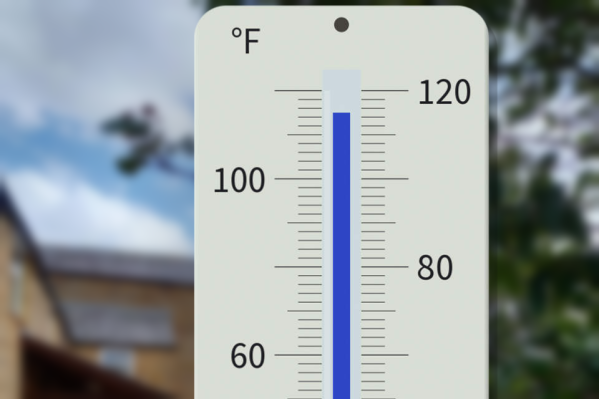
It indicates 115 °F
